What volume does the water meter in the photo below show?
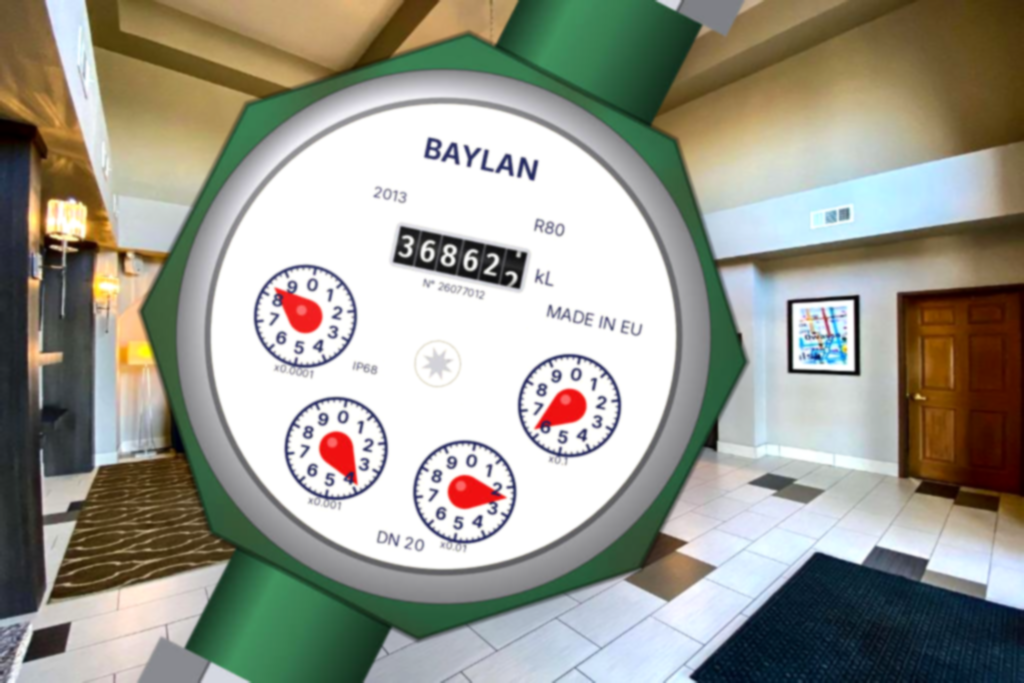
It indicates 368621.6238 kL
